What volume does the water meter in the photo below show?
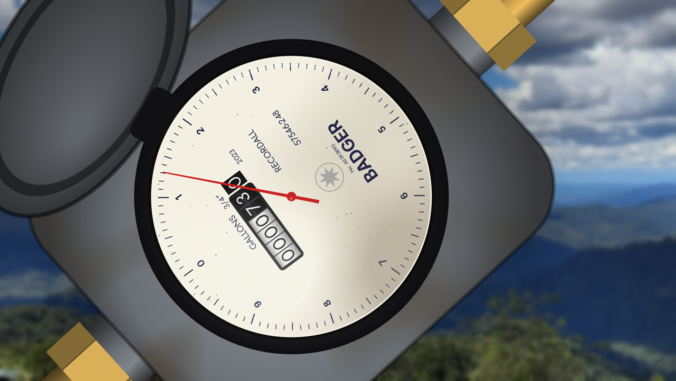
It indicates 731.3 gal
